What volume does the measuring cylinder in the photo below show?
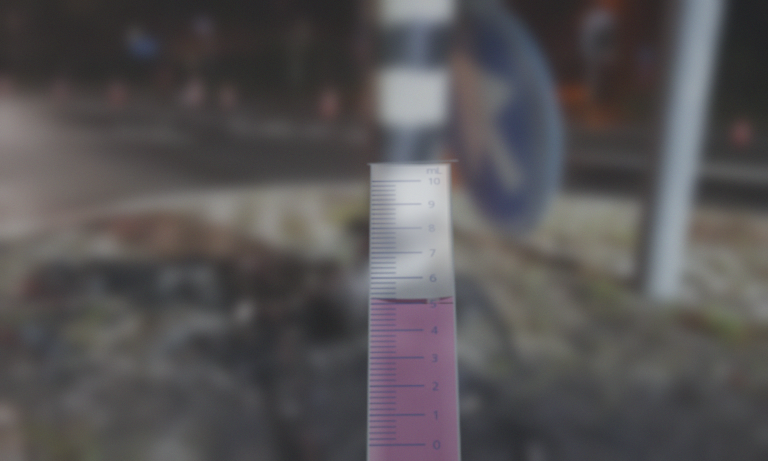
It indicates 5 mL
